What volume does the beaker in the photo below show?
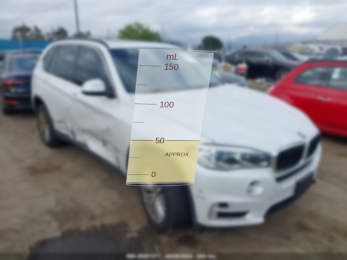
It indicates 50 mL
